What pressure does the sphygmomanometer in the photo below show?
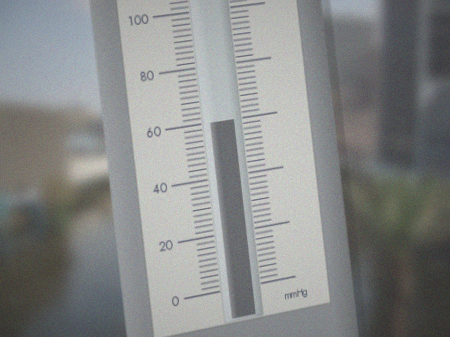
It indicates 60 mmHg
